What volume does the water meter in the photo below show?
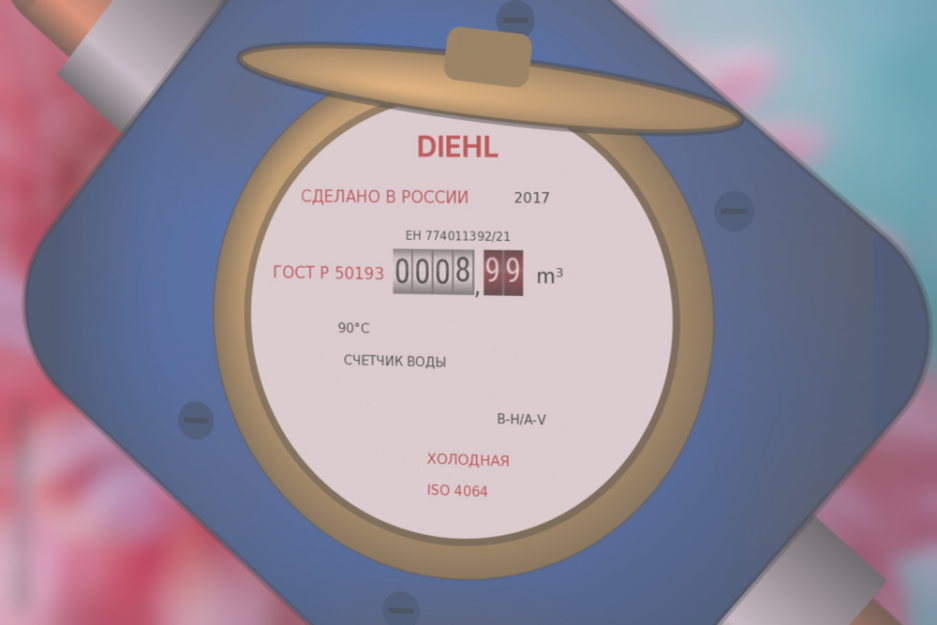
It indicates 8.99 m³
